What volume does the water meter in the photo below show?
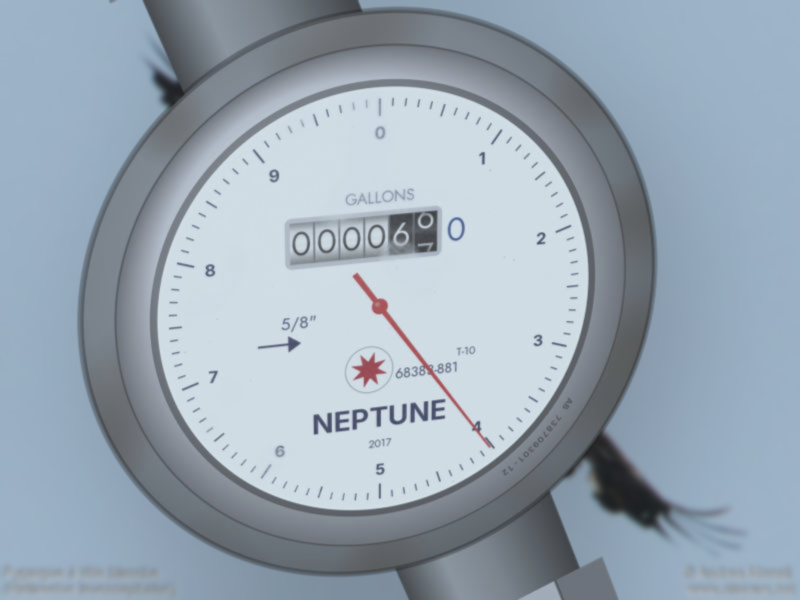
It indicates 664.0 gal
